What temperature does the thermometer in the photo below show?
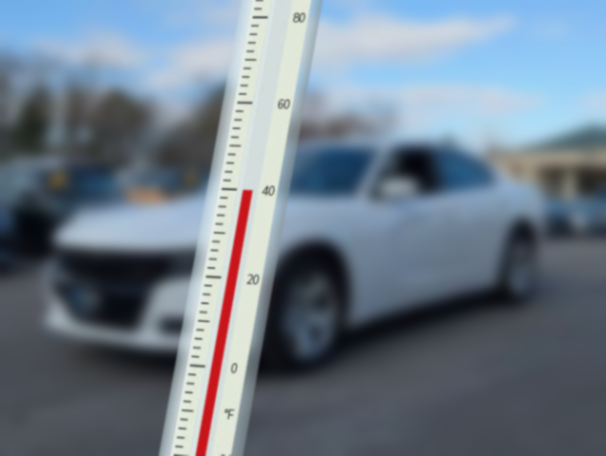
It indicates 40 °F
